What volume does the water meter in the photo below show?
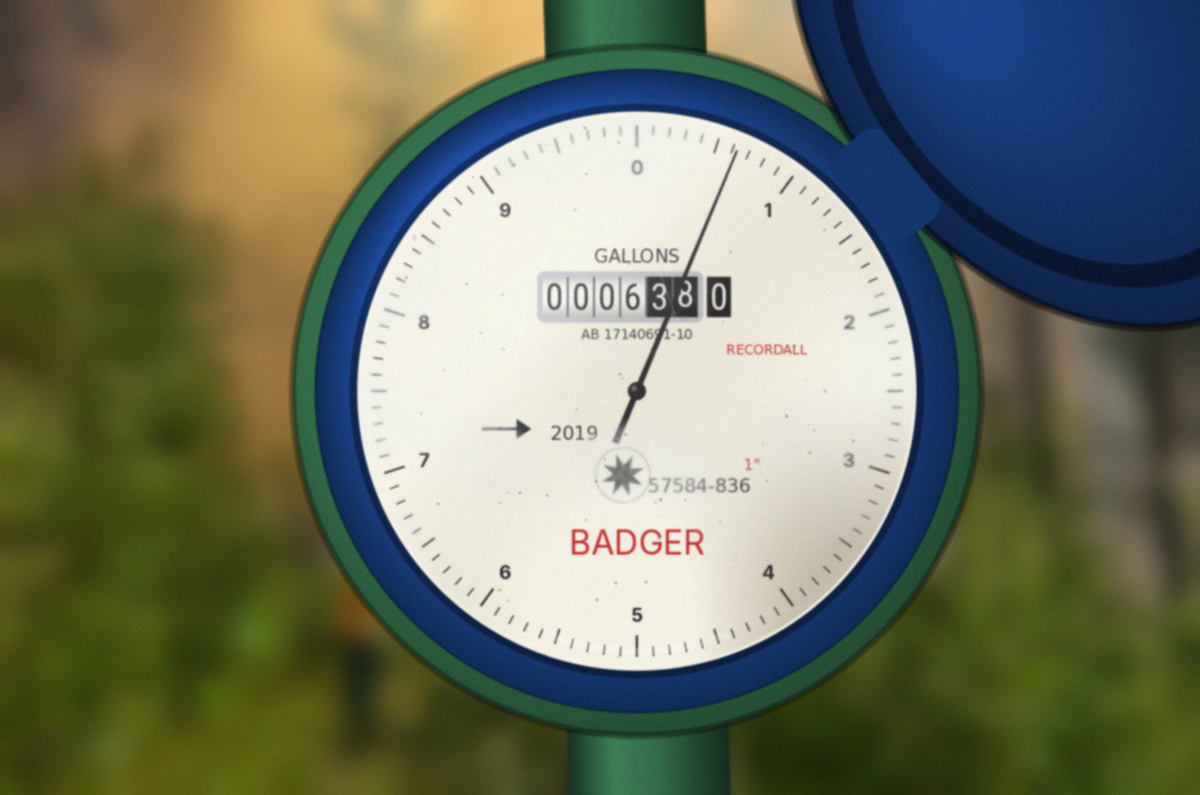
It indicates 6380.6 gal
